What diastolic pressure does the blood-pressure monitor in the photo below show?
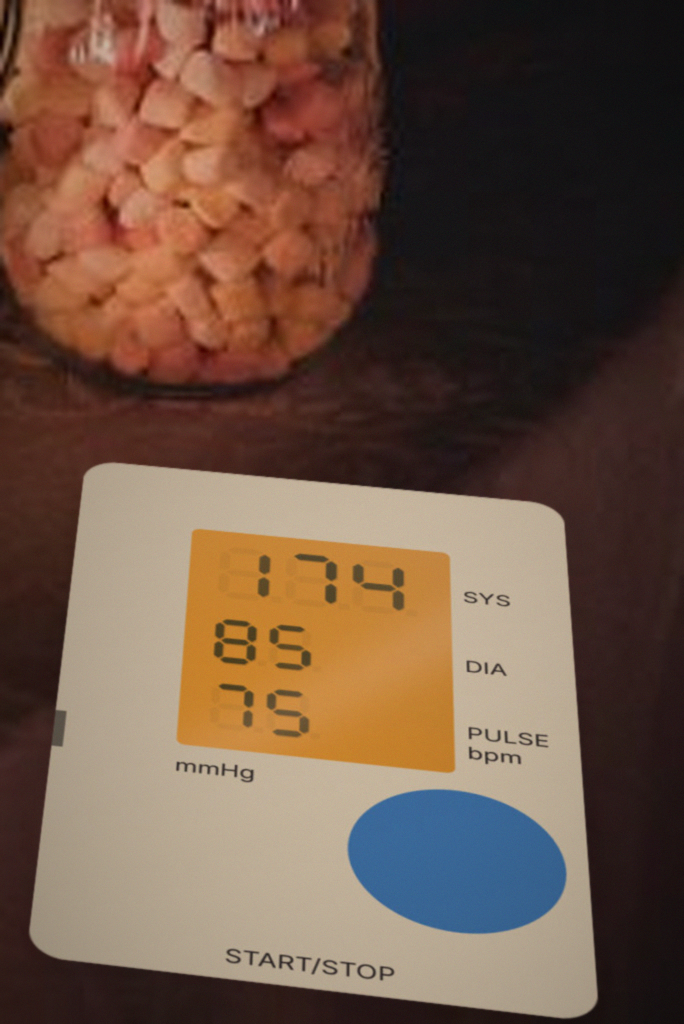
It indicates 85 mmHg
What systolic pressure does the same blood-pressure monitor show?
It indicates 174 mmHg
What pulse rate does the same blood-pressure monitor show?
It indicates 75 bpm
